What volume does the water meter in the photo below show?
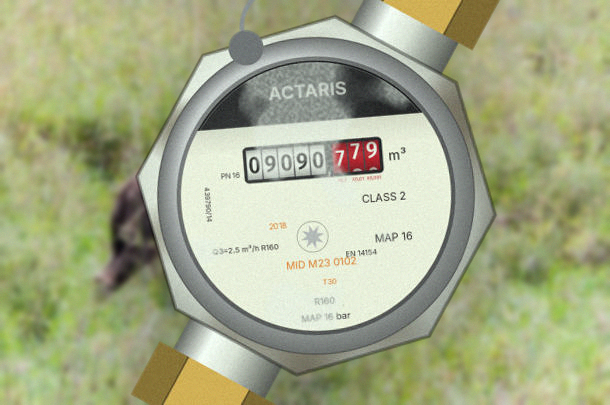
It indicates 9090.779 m³
